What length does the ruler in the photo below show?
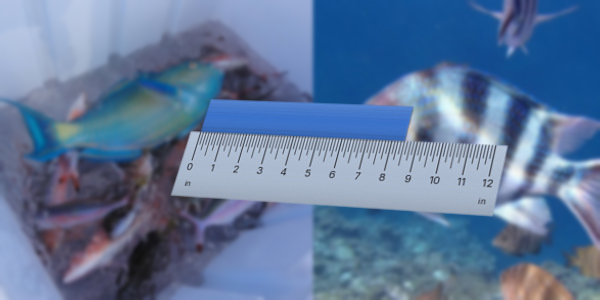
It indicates 8.5 in
